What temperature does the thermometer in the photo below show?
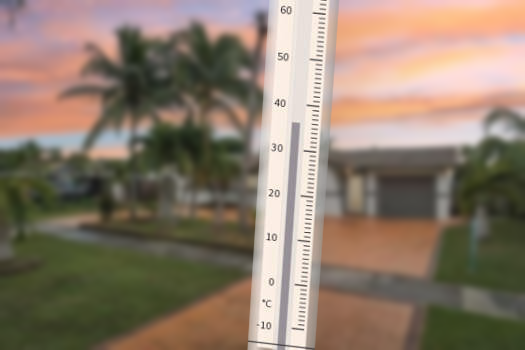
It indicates 36 °C
